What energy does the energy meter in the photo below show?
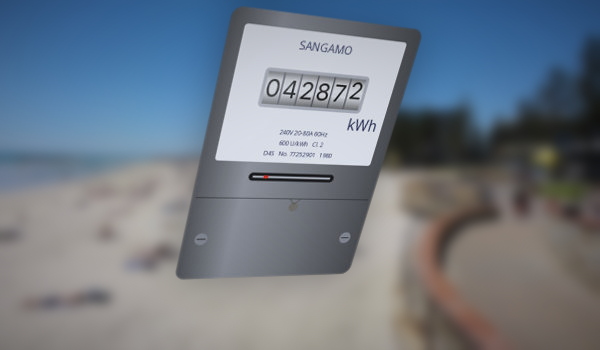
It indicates 42872 kWh
